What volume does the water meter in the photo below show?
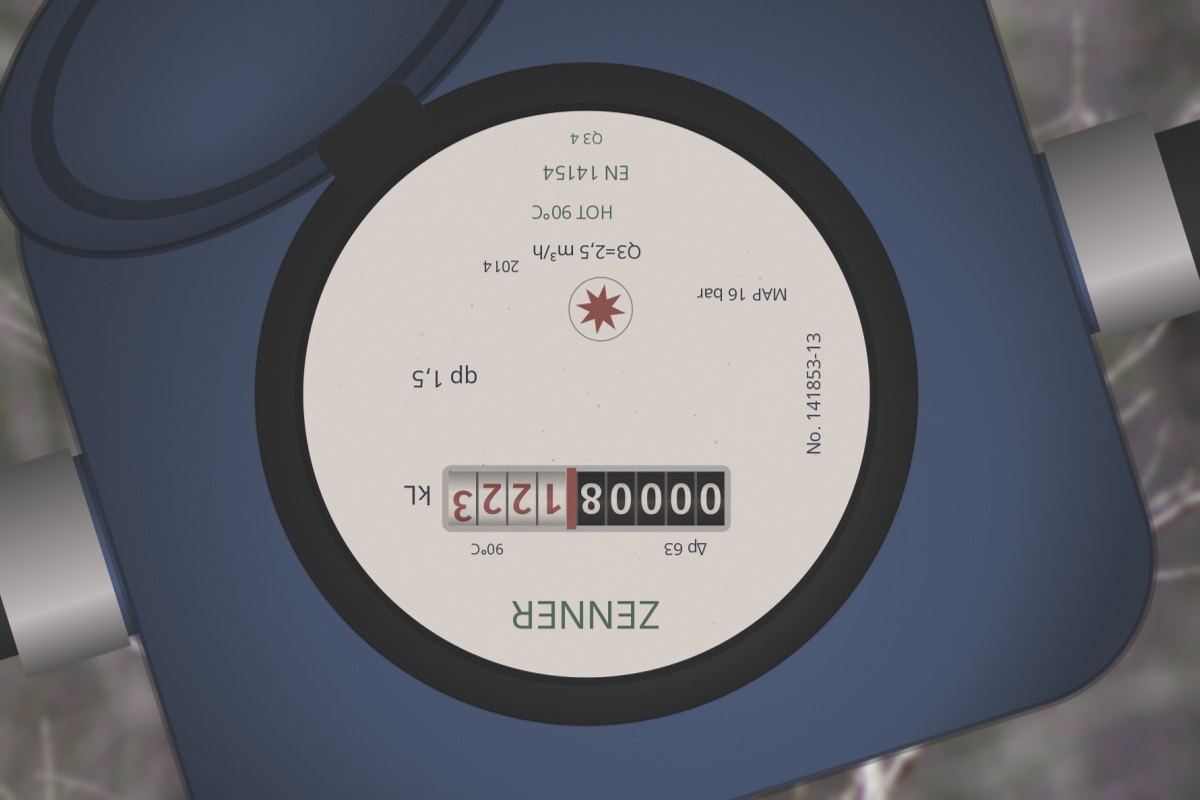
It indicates 8.1223 kL
